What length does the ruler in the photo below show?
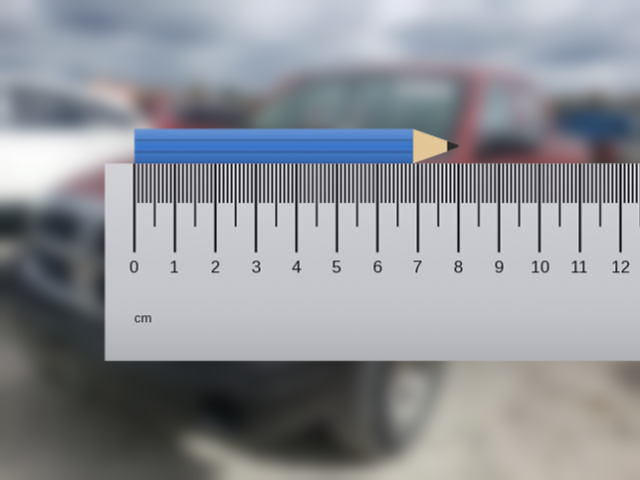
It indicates 8 cm
